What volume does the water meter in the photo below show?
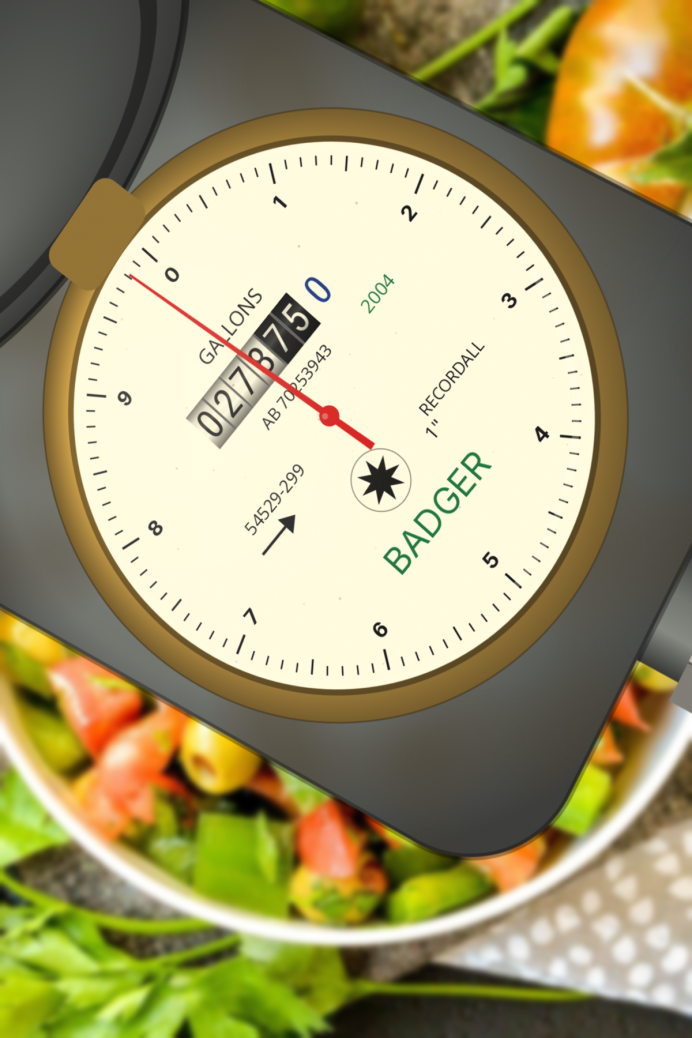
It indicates 278749.8 gal
